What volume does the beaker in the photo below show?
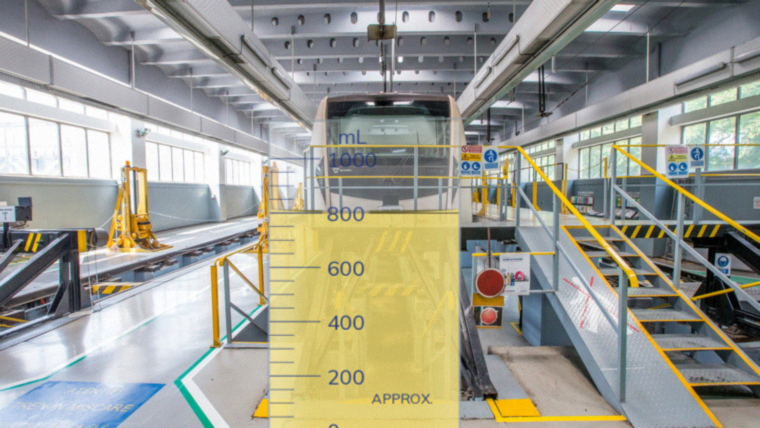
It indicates 800 mL
